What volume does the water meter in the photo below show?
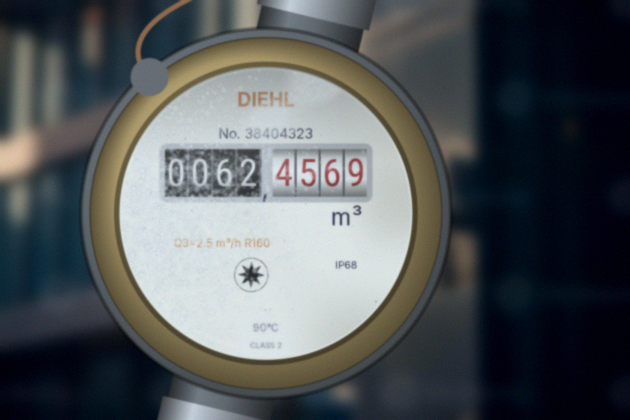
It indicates 62.4569 m³
